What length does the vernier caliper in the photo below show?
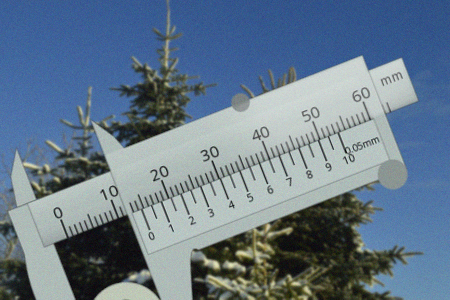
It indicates 14.6 mm
